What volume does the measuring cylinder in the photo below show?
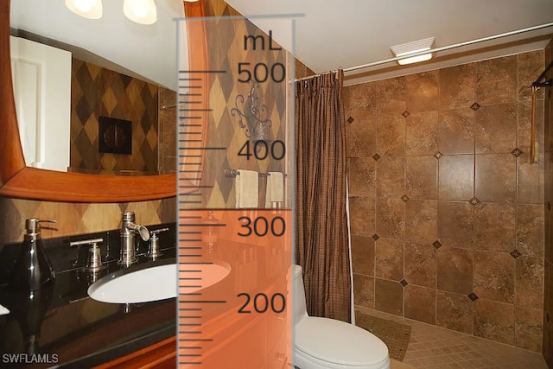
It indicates 320 mL
